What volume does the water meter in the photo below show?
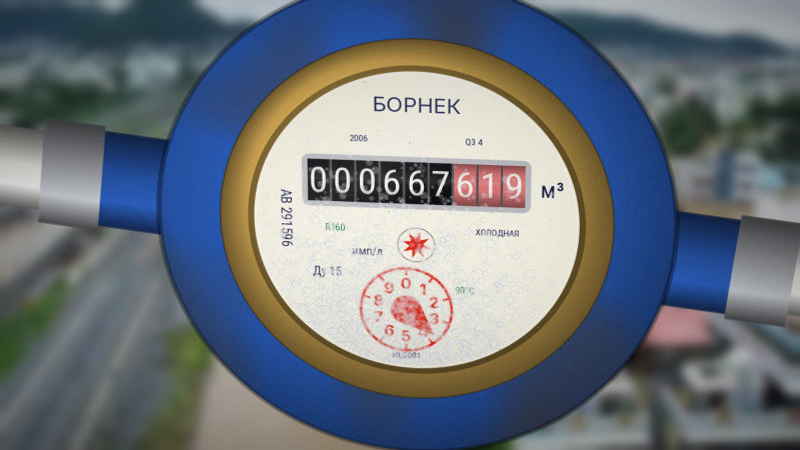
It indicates 667.6193 m³
